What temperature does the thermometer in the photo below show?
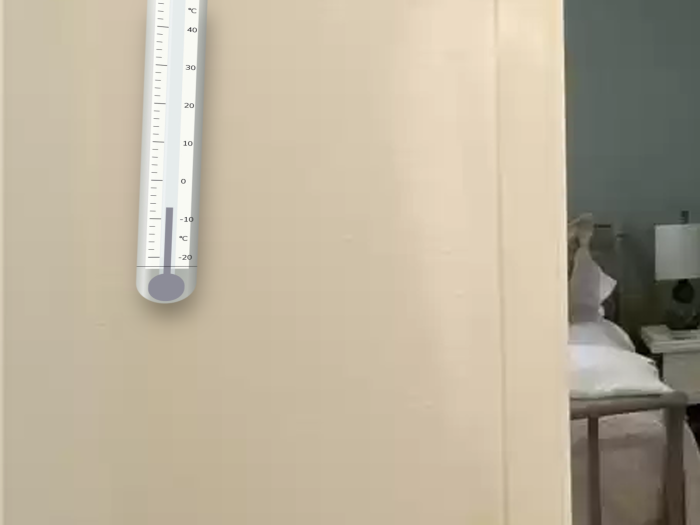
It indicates -7 °C
